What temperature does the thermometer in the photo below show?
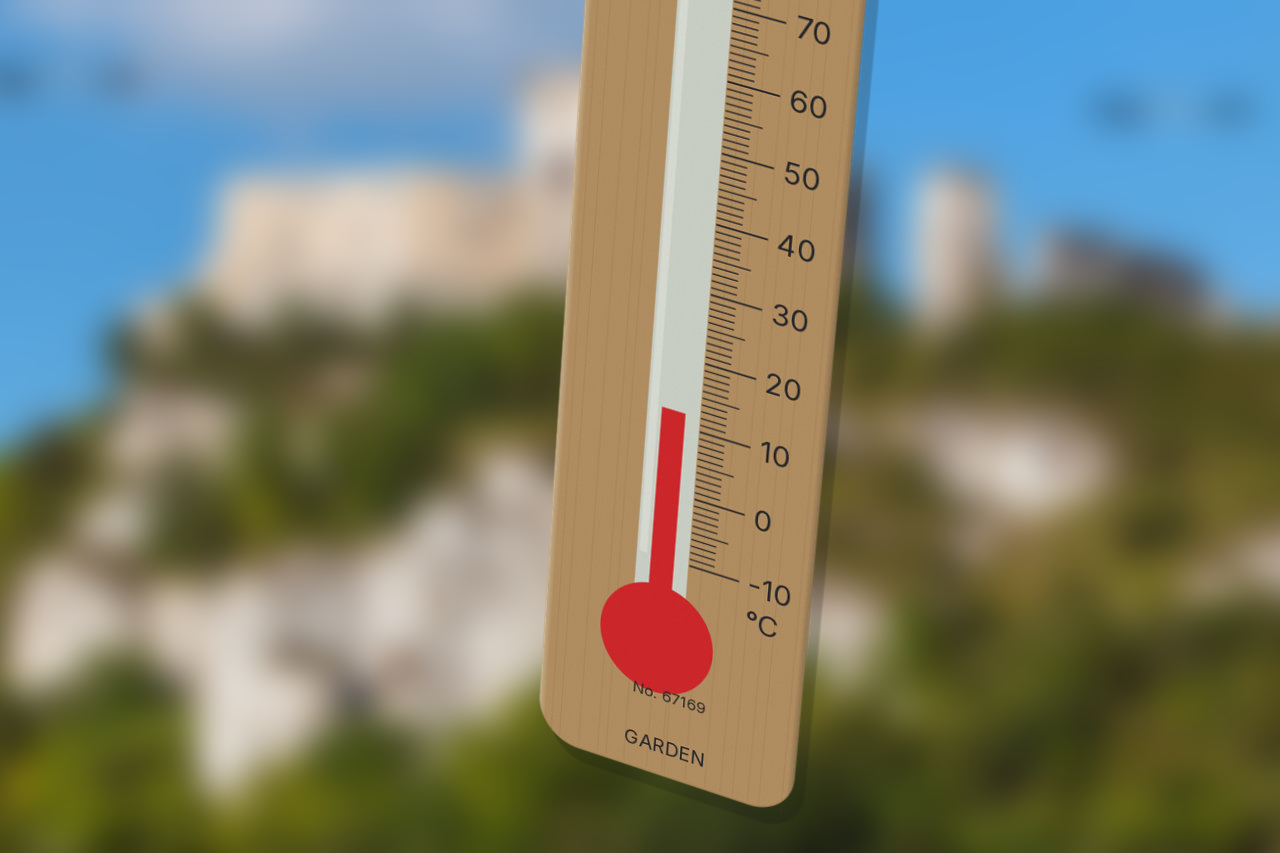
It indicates 12 °C
